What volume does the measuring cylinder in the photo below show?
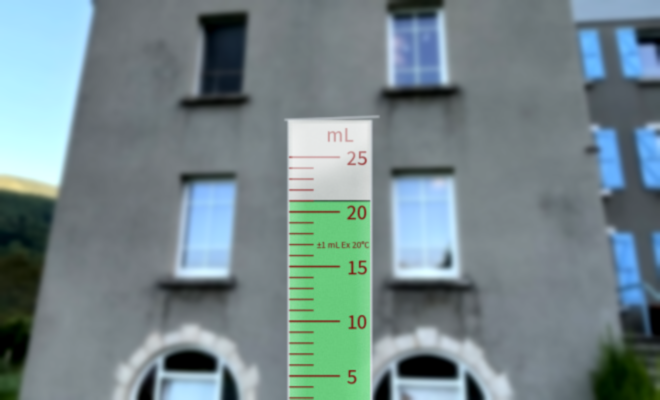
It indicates 21 mL
